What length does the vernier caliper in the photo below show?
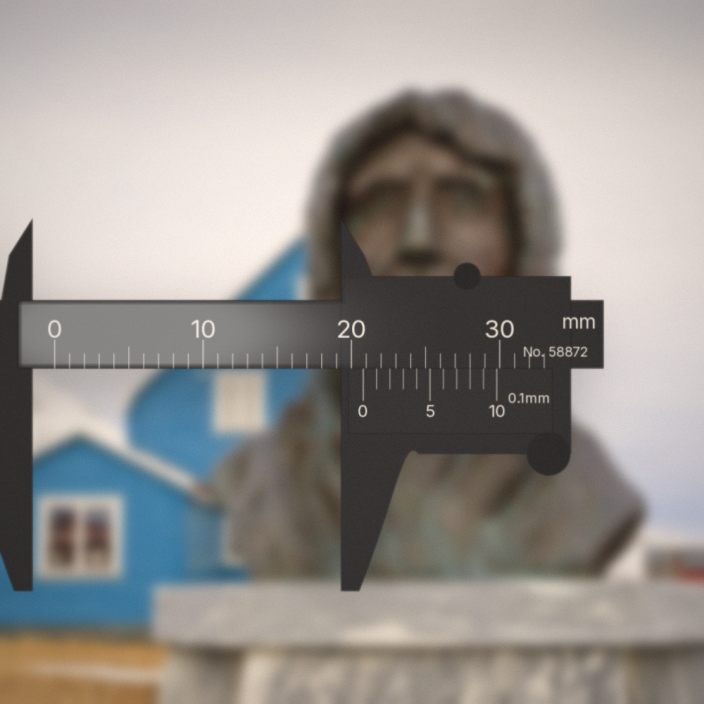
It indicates 20.8 mm
